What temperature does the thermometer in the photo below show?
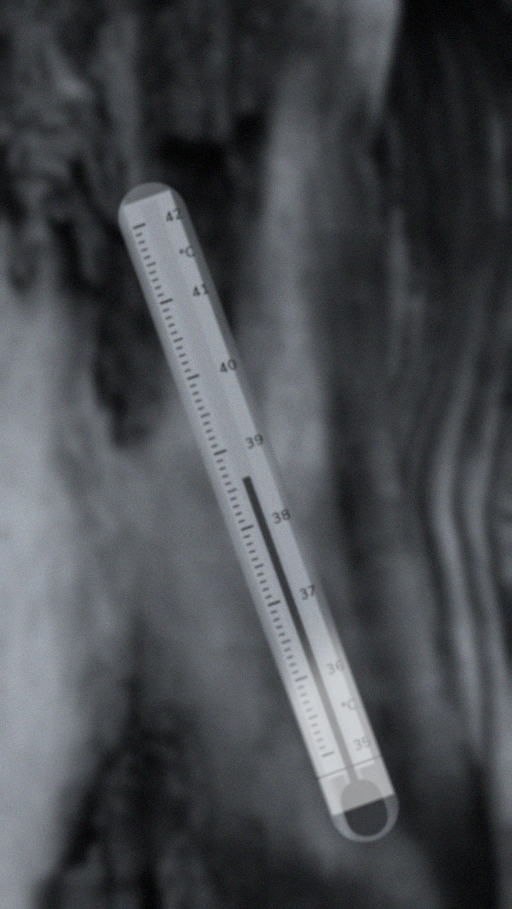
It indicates 38.6 °C
